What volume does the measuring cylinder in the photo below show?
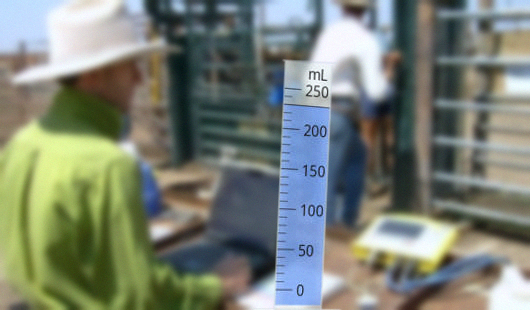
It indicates 230 mL
